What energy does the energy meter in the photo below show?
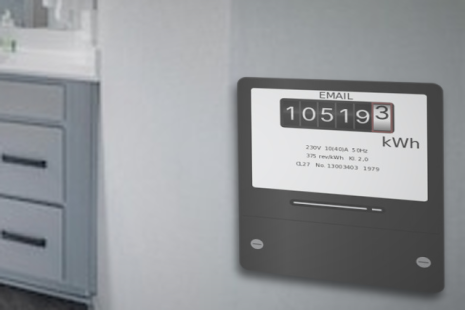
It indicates 10519.3 kWh
